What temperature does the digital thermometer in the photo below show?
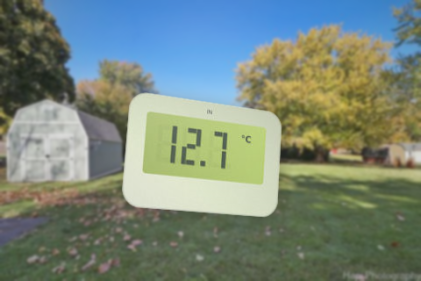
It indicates 12.7 °C
